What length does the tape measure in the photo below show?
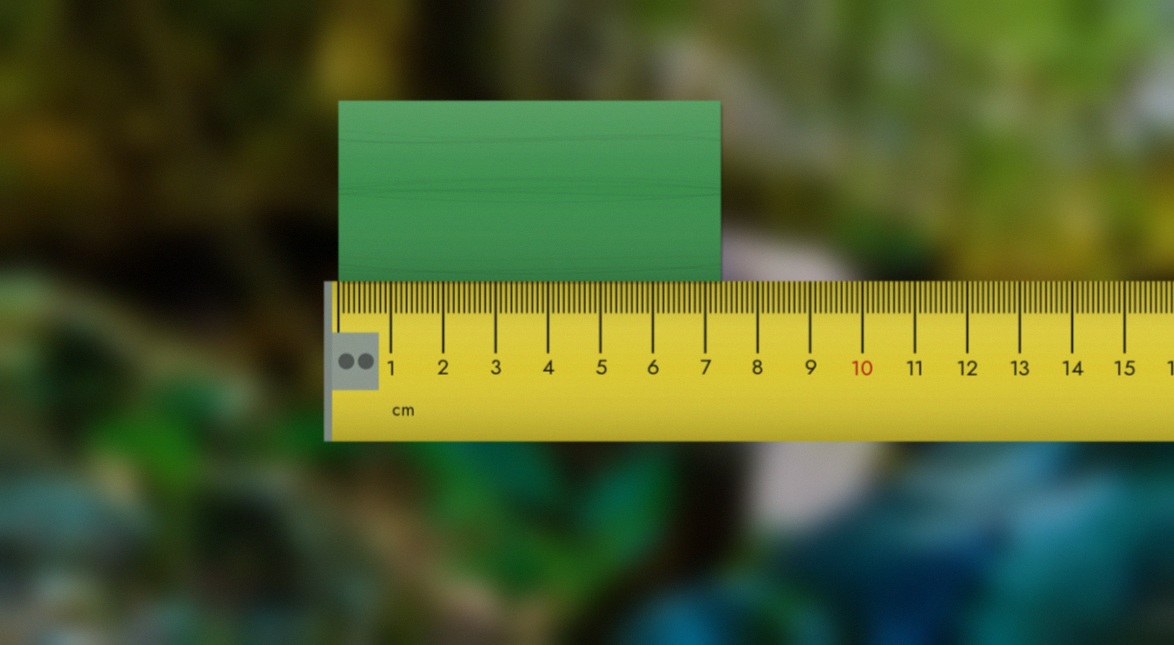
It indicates 7.3 cm
